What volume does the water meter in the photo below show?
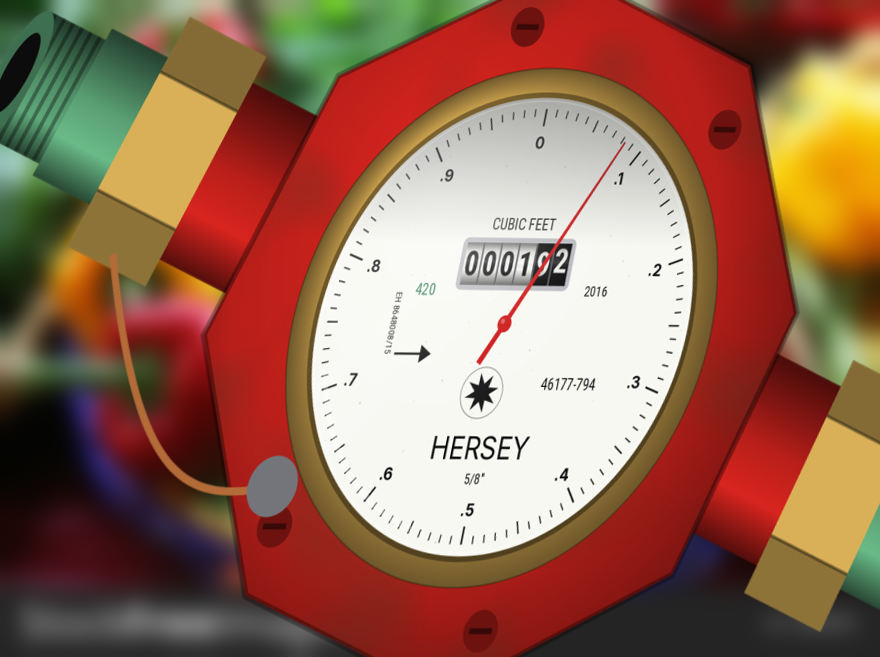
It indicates 192.08 ft³
